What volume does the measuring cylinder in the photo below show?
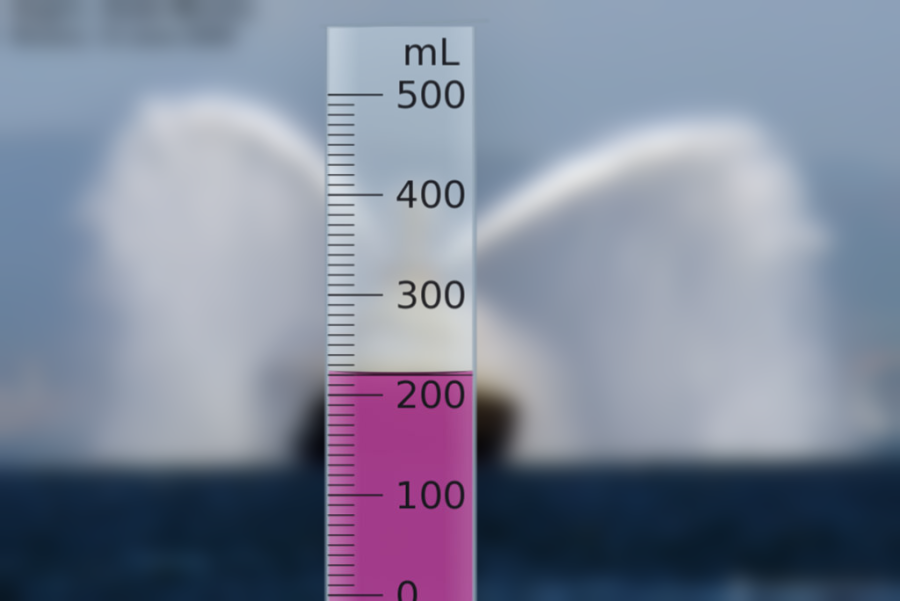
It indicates 220 mL
